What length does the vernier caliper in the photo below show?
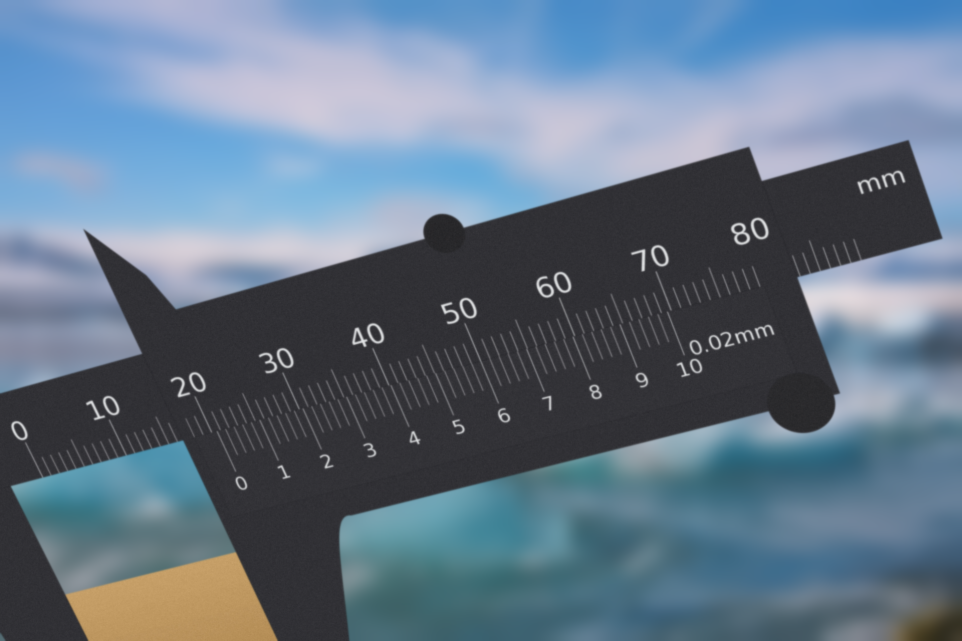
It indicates 20.6 mm
